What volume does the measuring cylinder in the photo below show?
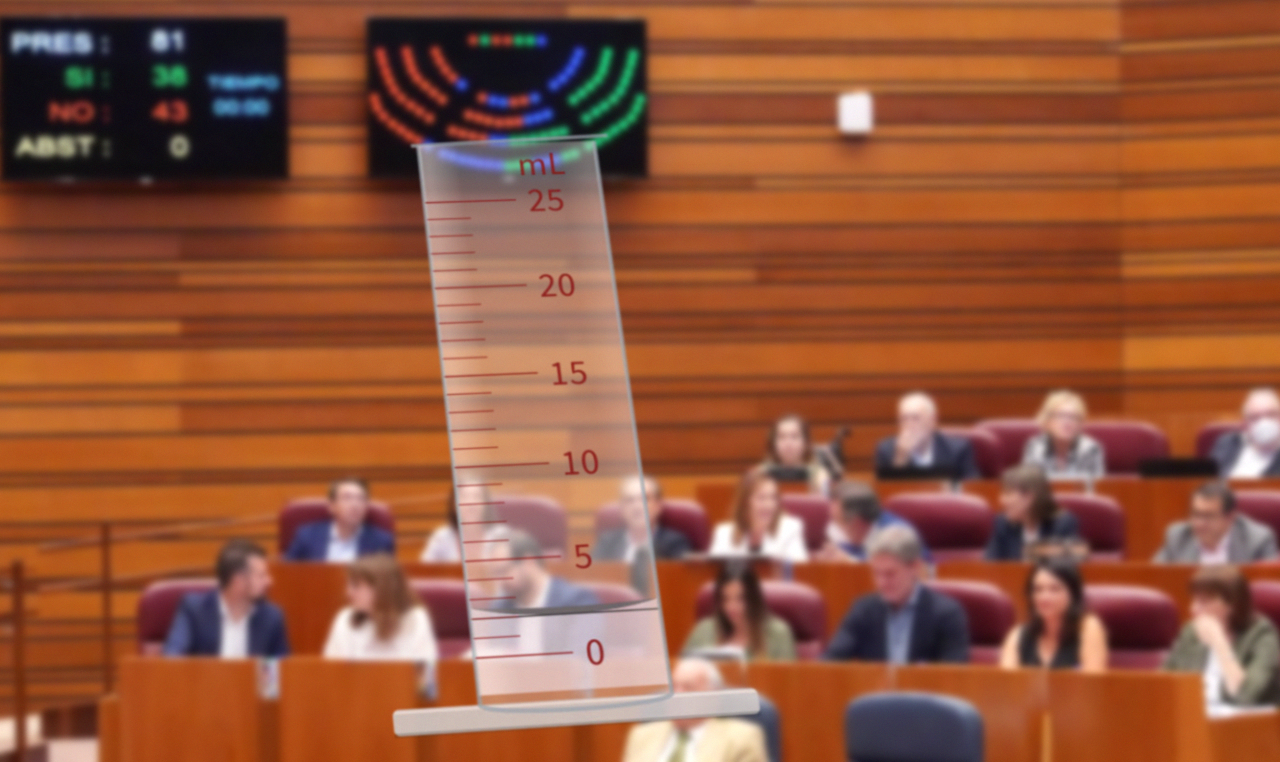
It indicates 2 mL
